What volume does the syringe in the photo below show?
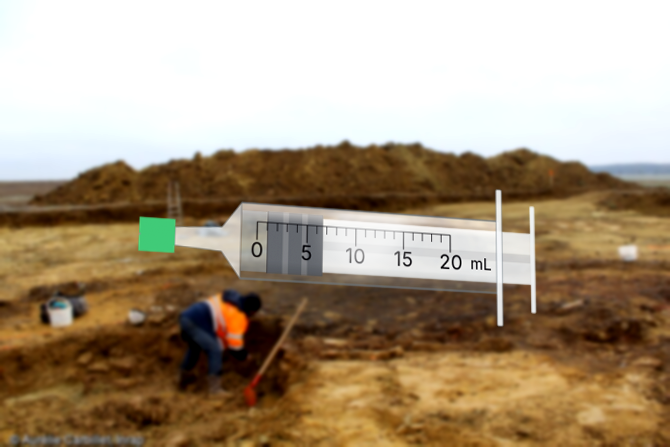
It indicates 1 mL
